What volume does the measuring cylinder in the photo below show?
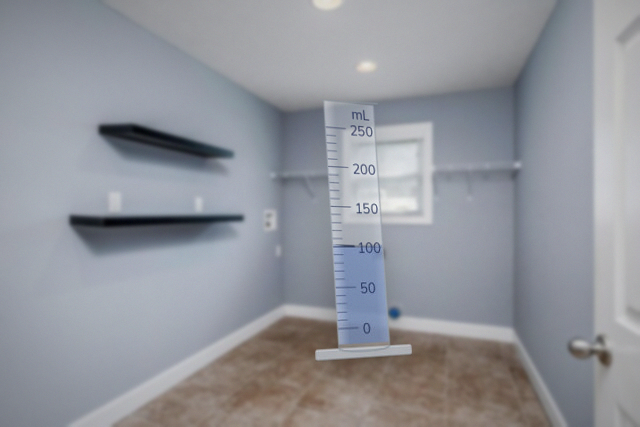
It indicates 100 mL
